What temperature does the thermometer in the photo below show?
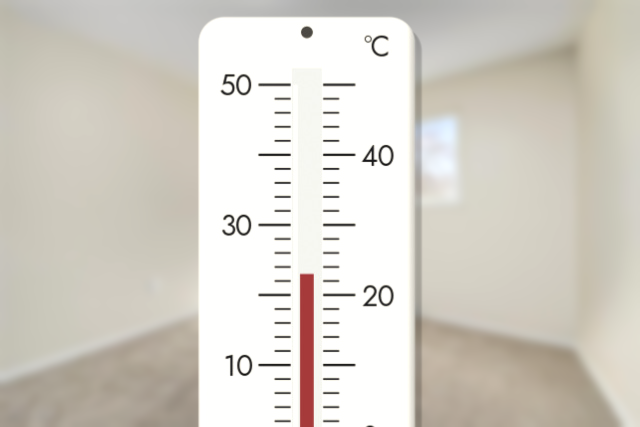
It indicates 23 °C
